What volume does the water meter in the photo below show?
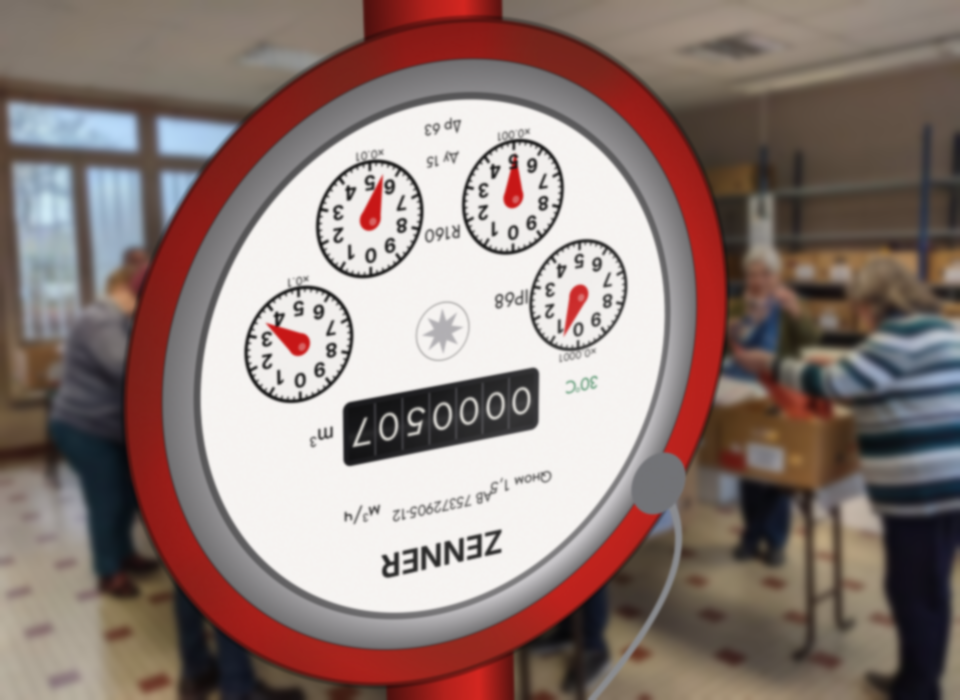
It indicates 507.3550 m³
